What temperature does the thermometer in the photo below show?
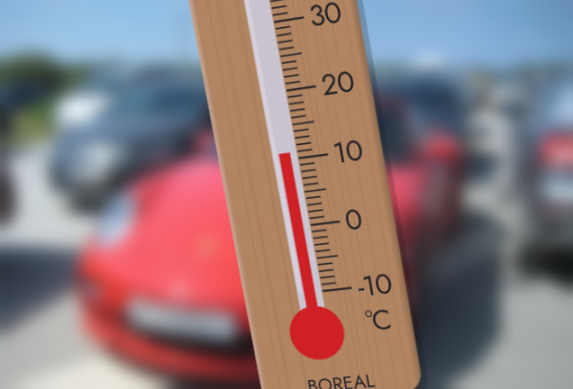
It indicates 11 °C
